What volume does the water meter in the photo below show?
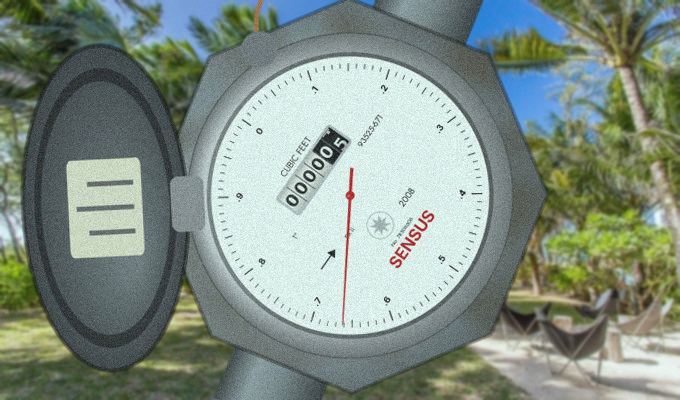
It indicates 4.66 ft³
